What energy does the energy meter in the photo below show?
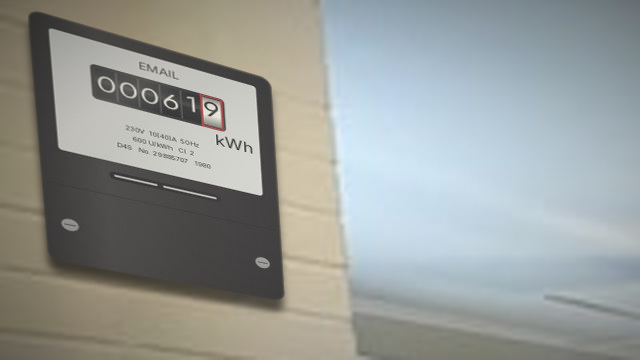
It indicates 61.9 kWh
